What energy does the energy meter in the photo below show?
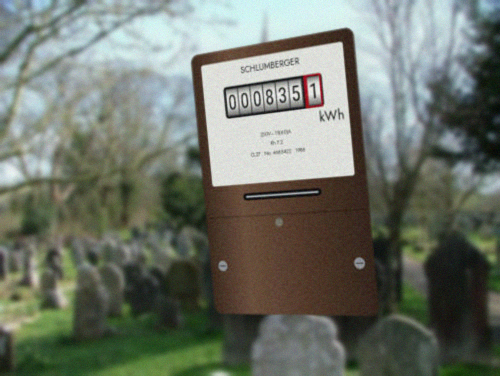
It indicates 835.1 kWh
